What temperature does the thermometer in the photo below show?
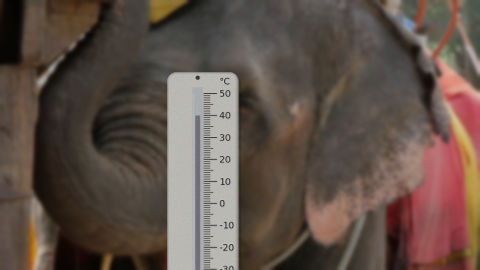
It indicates 40 °C
